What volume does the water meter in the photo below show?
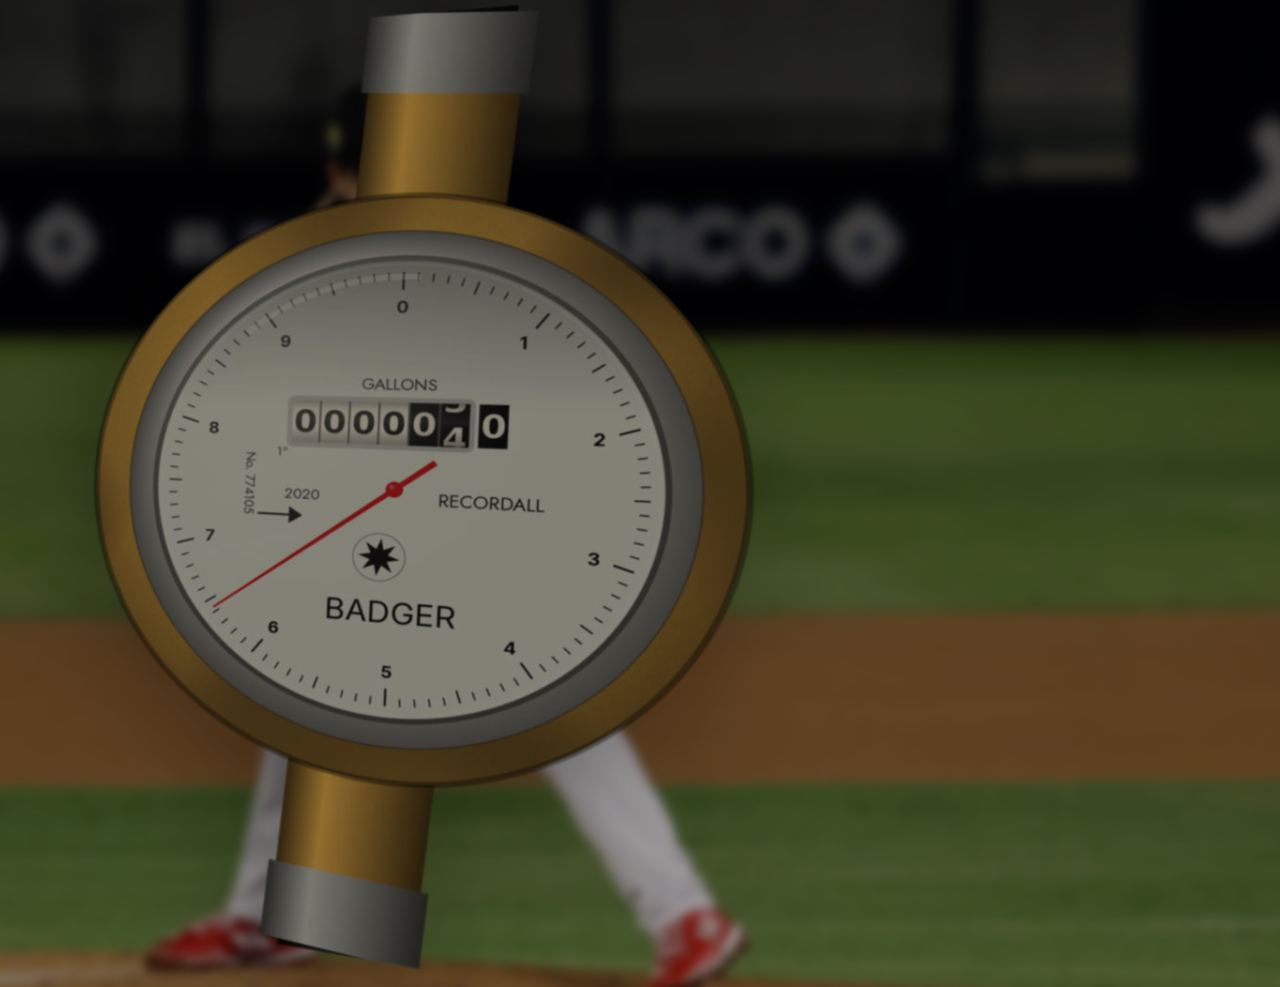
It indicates 36.4 gal
